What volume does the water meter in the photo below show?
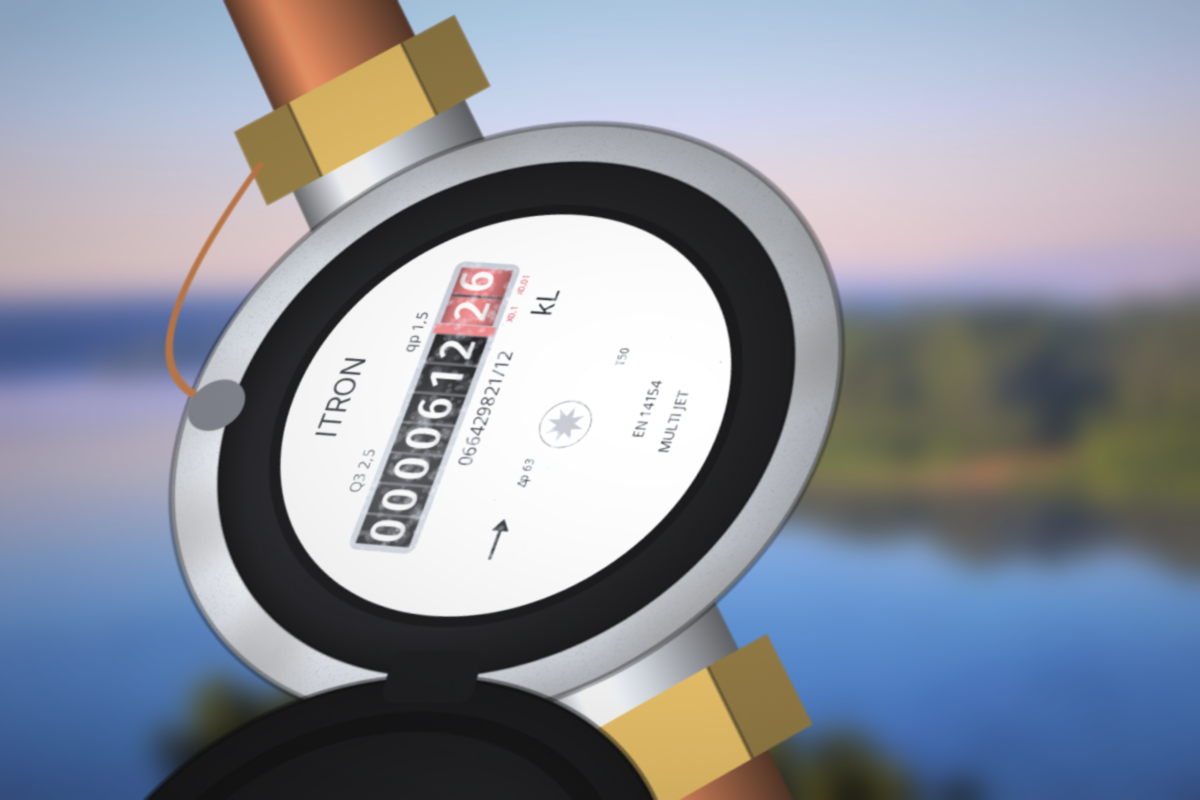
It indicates 612.26 kL
